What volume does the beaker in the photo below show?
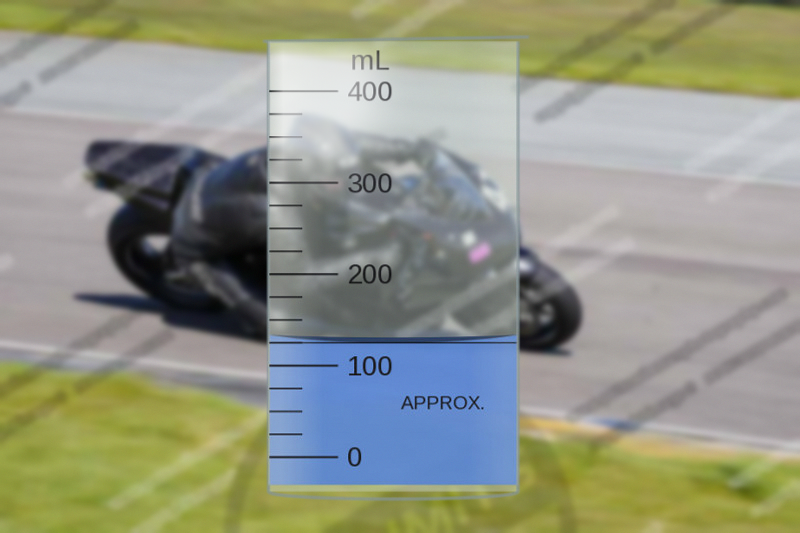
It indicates 125 mL
